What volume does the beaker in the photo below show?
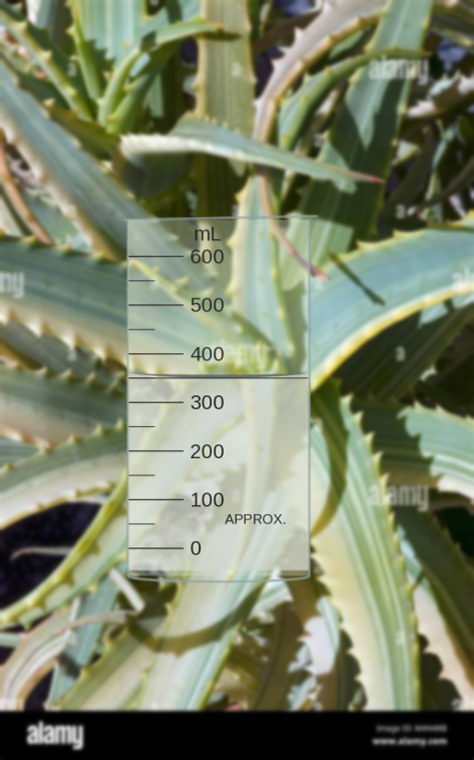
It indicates 350 mL
